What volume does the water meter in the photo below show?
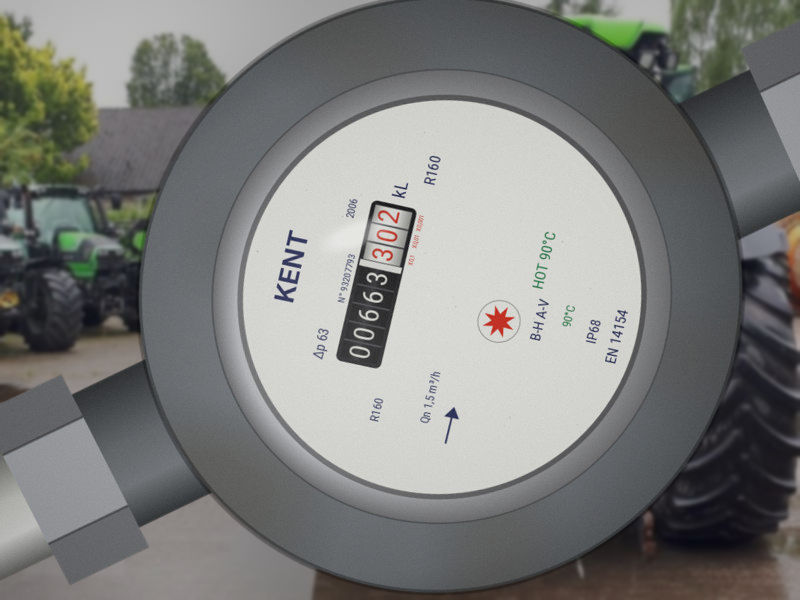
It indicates 663.302 kL
